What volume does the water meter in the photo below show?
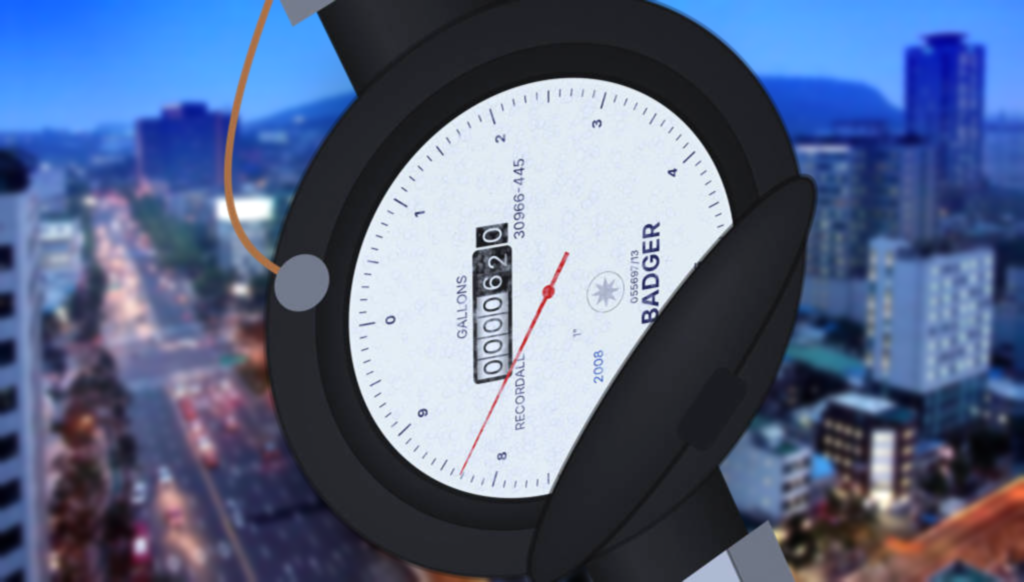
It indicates 618.3 gal
